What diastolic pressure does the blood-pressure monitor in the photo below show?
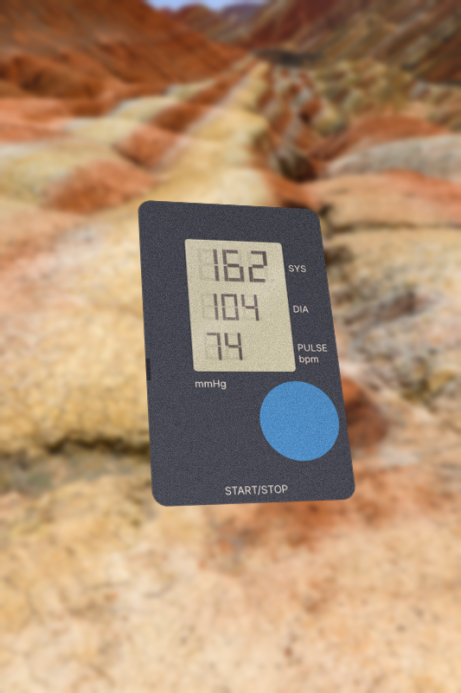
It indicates 104 mmHg
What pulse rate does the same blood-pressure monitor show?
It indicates 74 bpm
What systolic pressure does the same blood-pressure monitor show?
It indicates 162 mmHg
